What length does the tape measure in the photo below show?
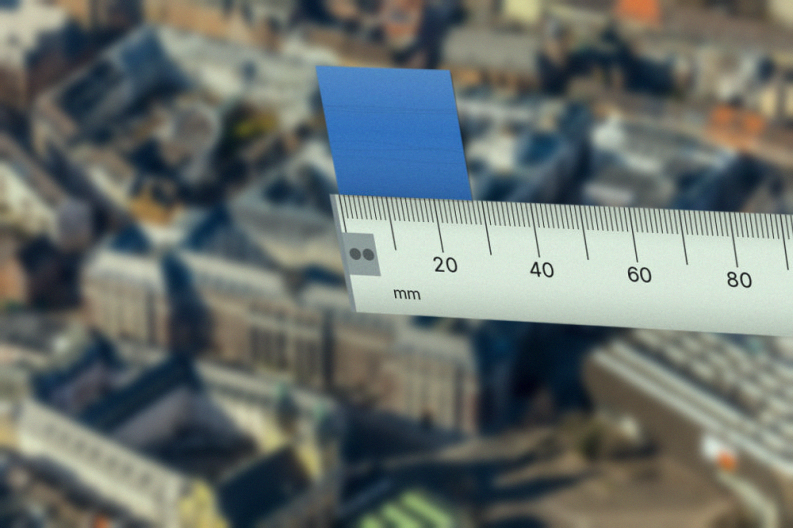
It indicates 28 mm
